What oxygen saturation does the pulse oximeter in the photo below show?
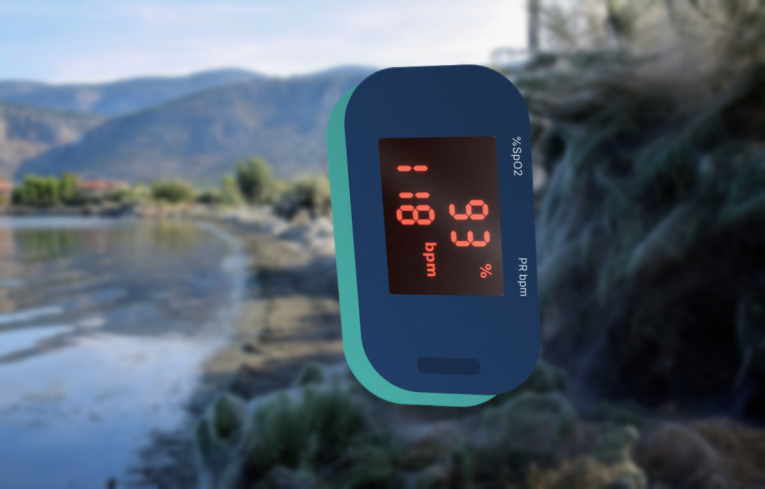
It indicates 93 %
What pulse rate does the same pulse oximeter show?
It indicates 118 bpm
